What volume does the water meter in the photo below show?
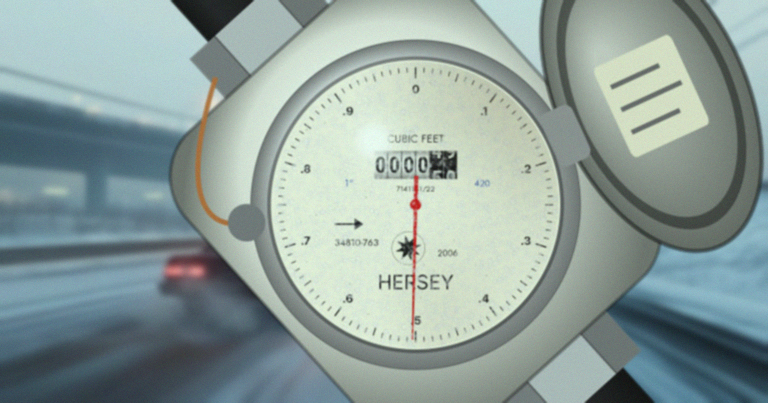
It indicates 49.50 ft³
